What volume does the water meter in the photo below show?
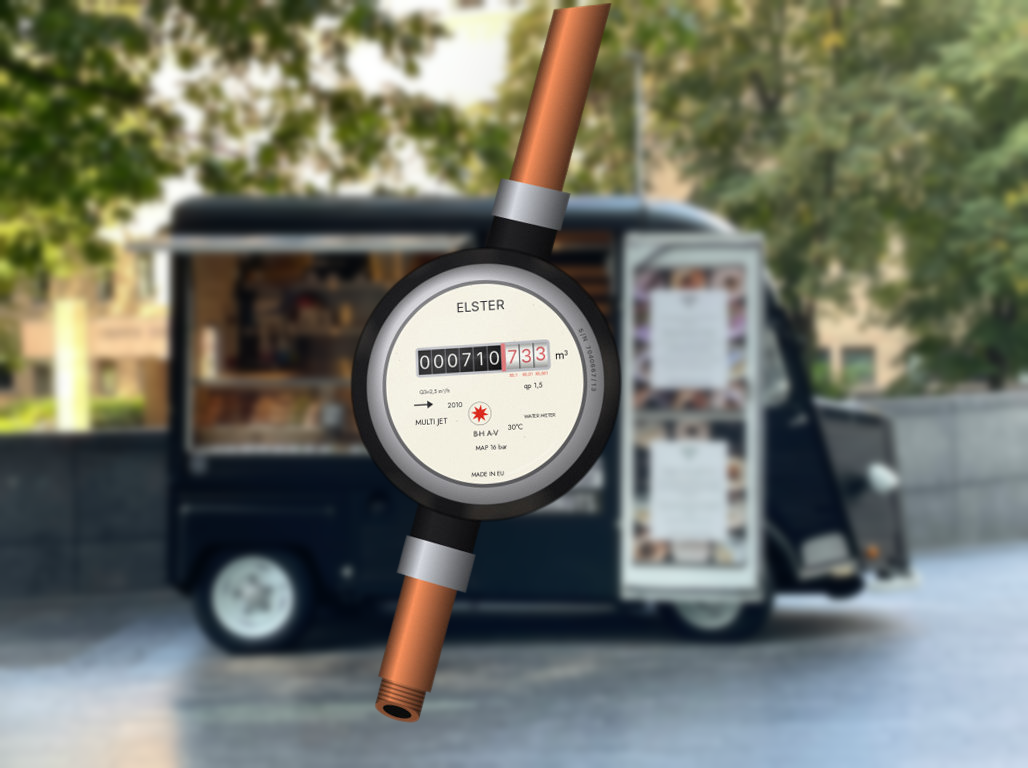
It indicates 710.733 m³
